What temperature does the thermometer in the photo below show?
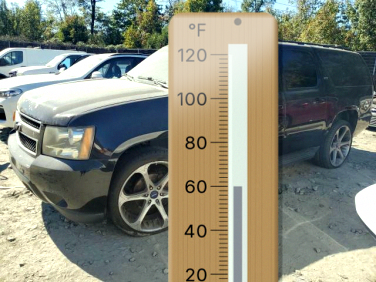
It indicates 60 °F
